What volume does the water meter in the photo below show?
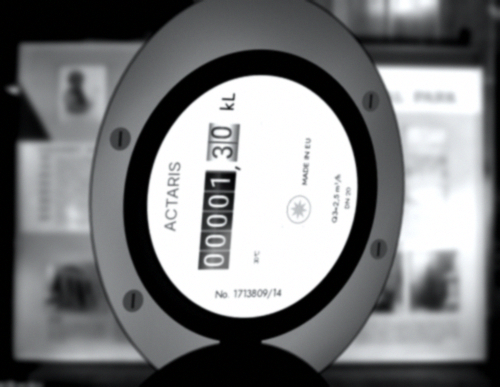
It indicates 1.30 kL
